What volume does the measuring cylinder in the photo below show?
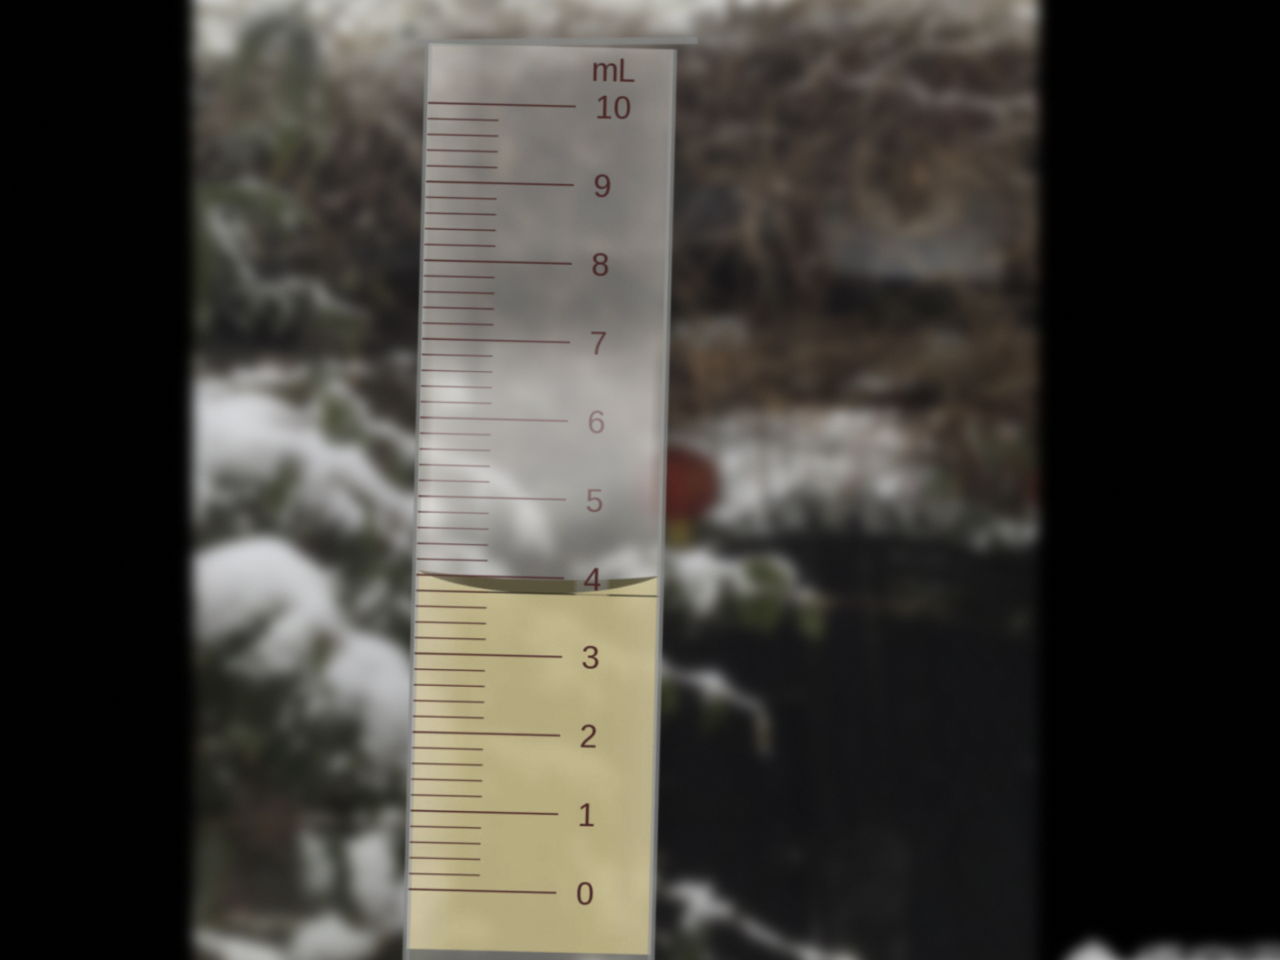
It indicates 3.8 mL
